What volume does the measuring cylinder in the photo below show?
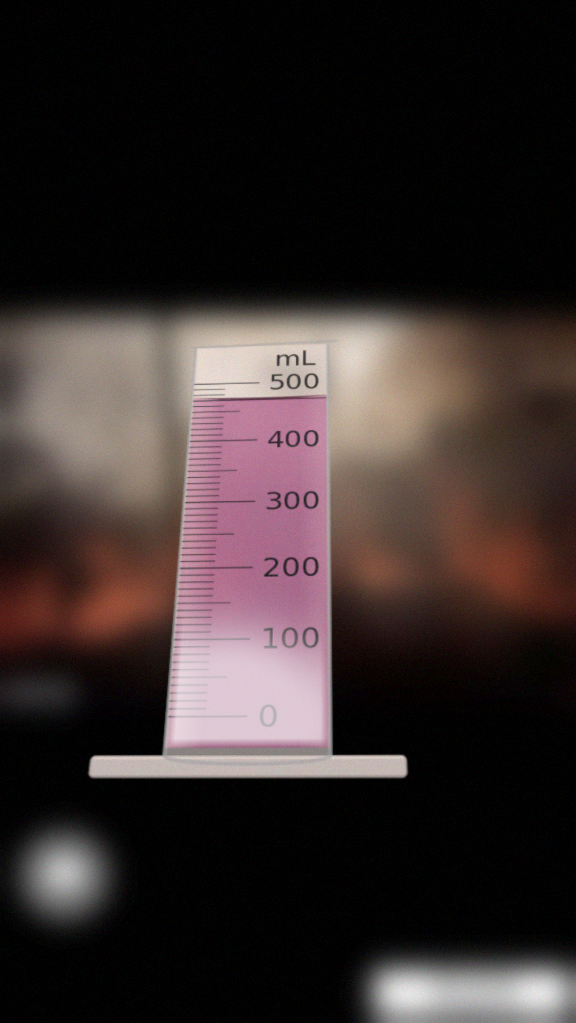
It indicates 470 mL
